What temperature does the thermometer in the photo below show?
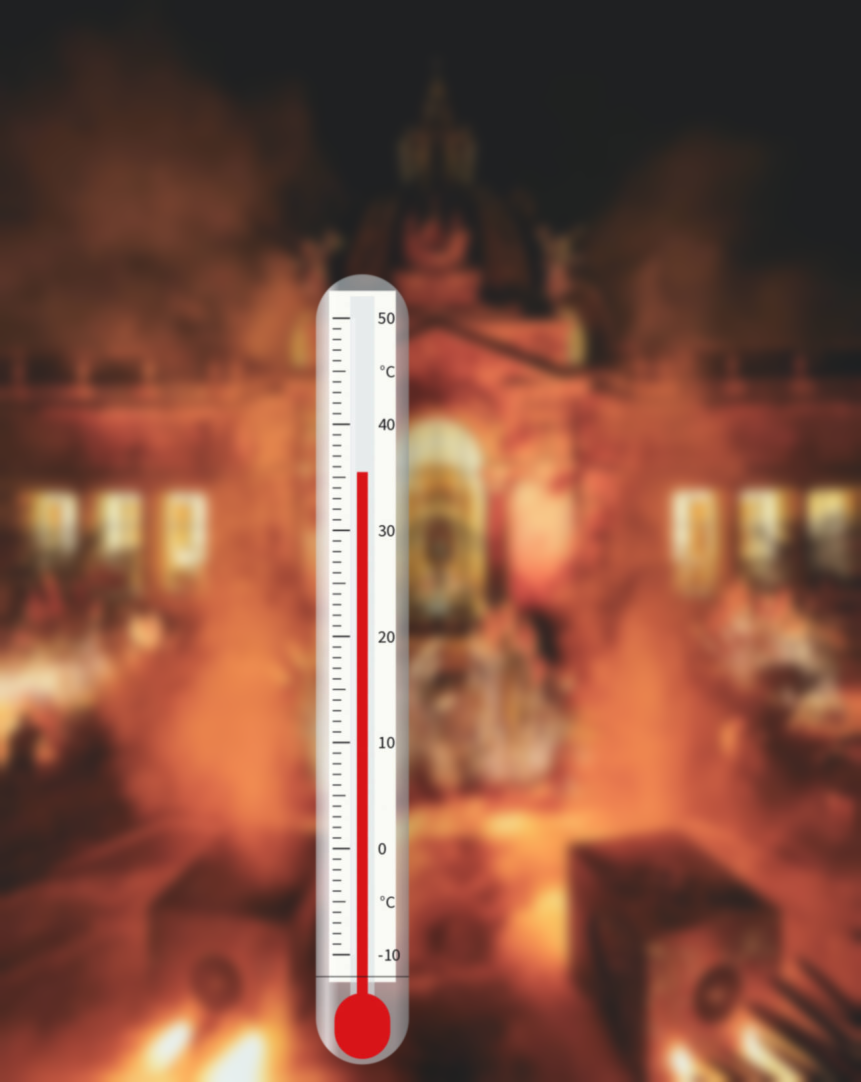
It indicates 35.5 °C
